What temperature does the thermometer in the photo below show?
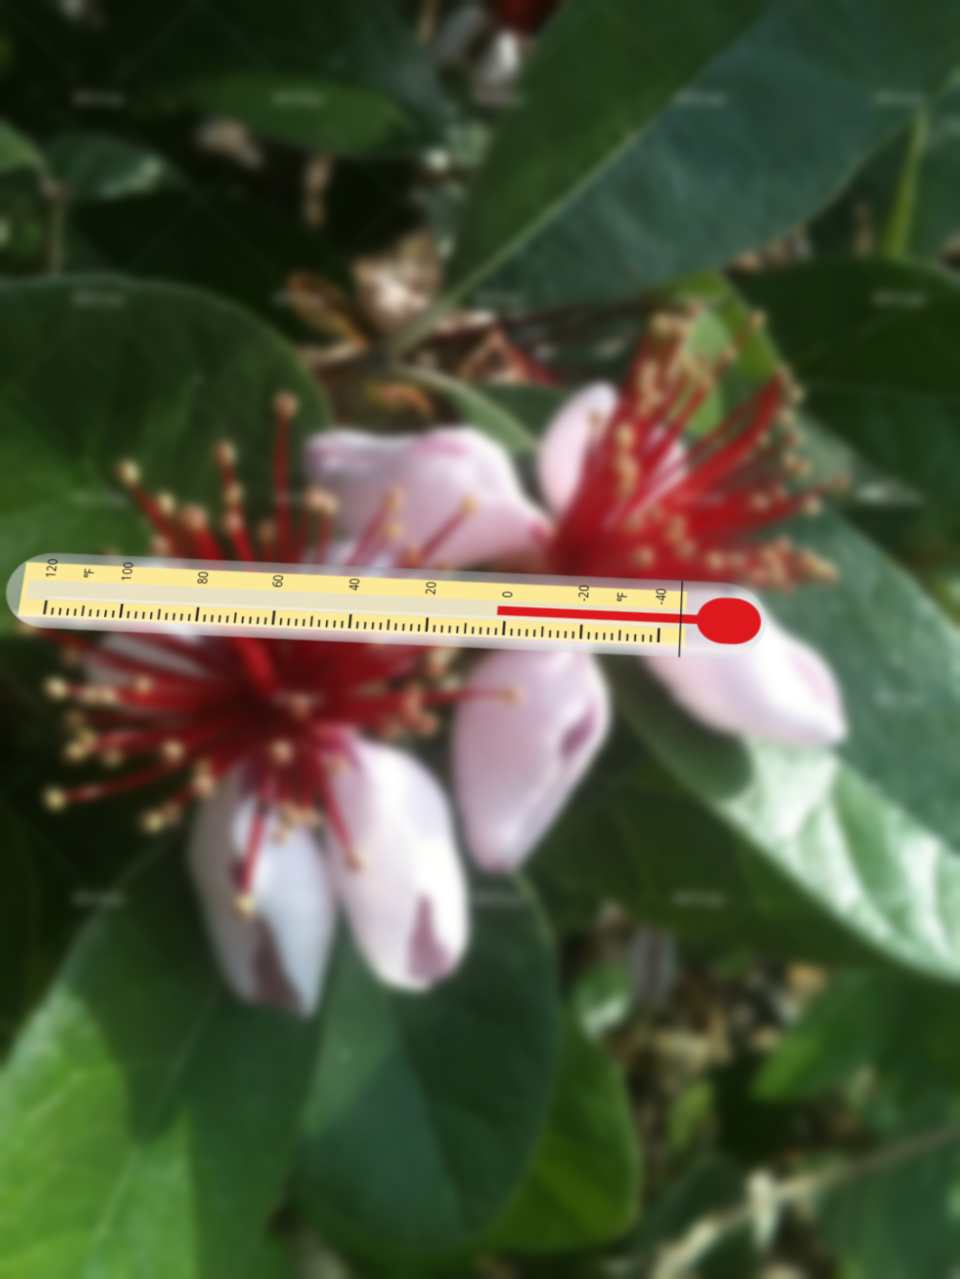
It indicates 2 °F
